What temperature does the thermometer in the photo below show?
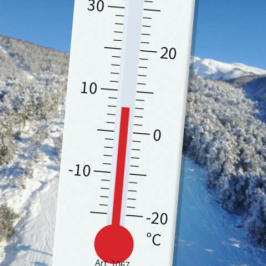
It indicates 6 °C
